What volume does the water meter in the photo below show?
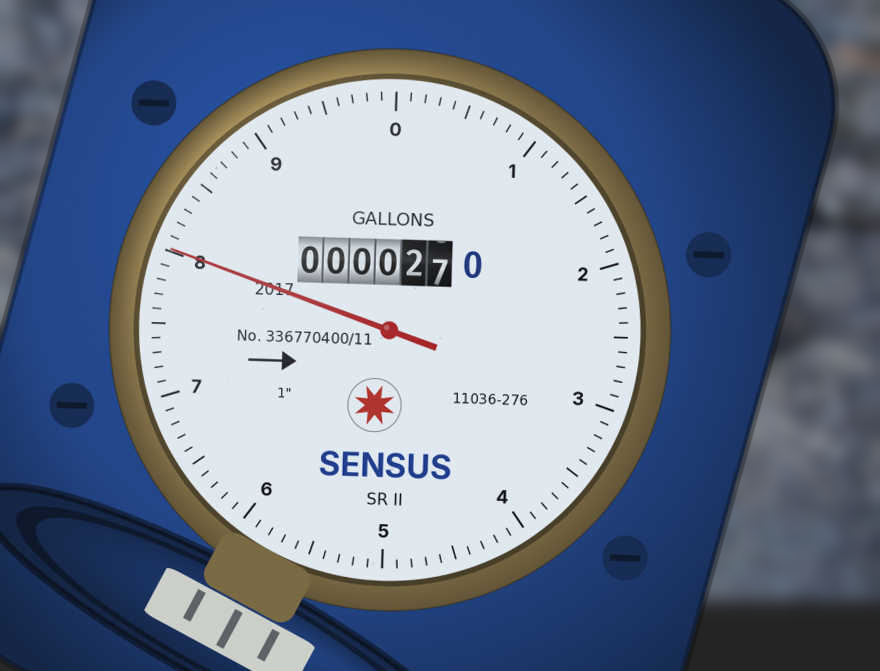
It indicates 268.0 gal
